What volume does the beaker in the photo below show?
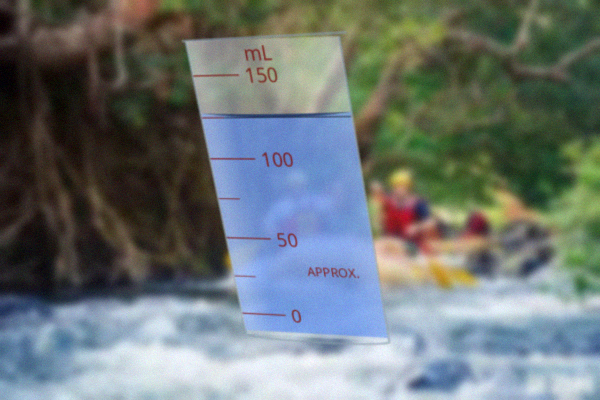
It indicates 125 mL
